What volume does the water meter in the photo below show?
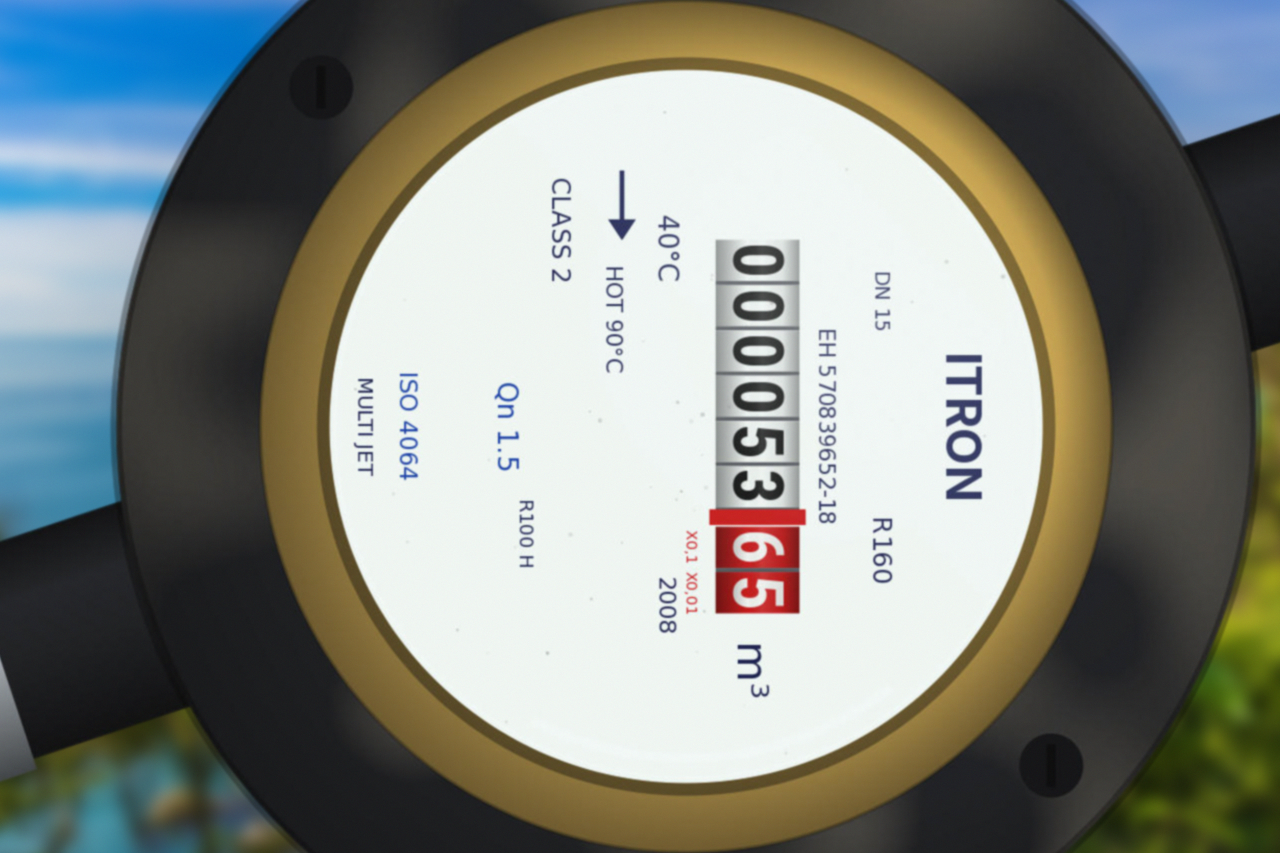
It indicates 53.65 m³
